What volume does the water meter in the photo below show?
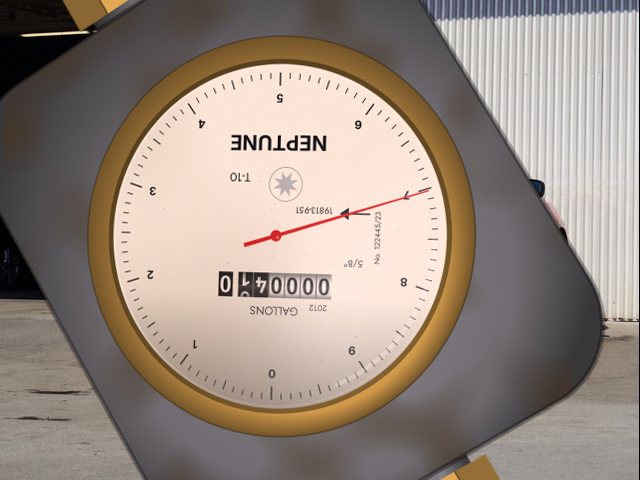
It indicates 407.0 gal
